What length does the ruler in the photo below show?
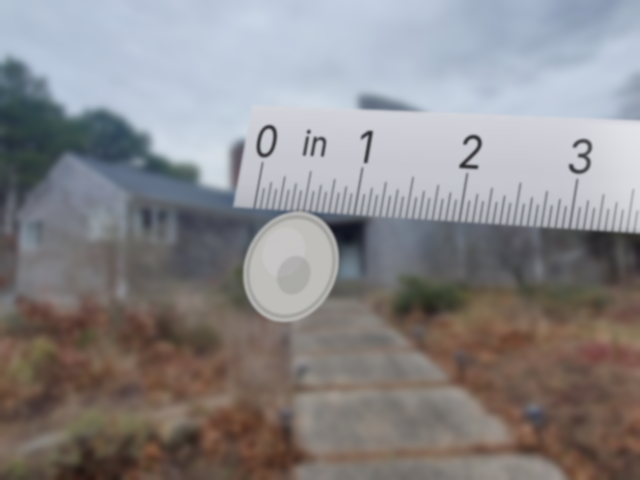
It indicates 0.9375 in
